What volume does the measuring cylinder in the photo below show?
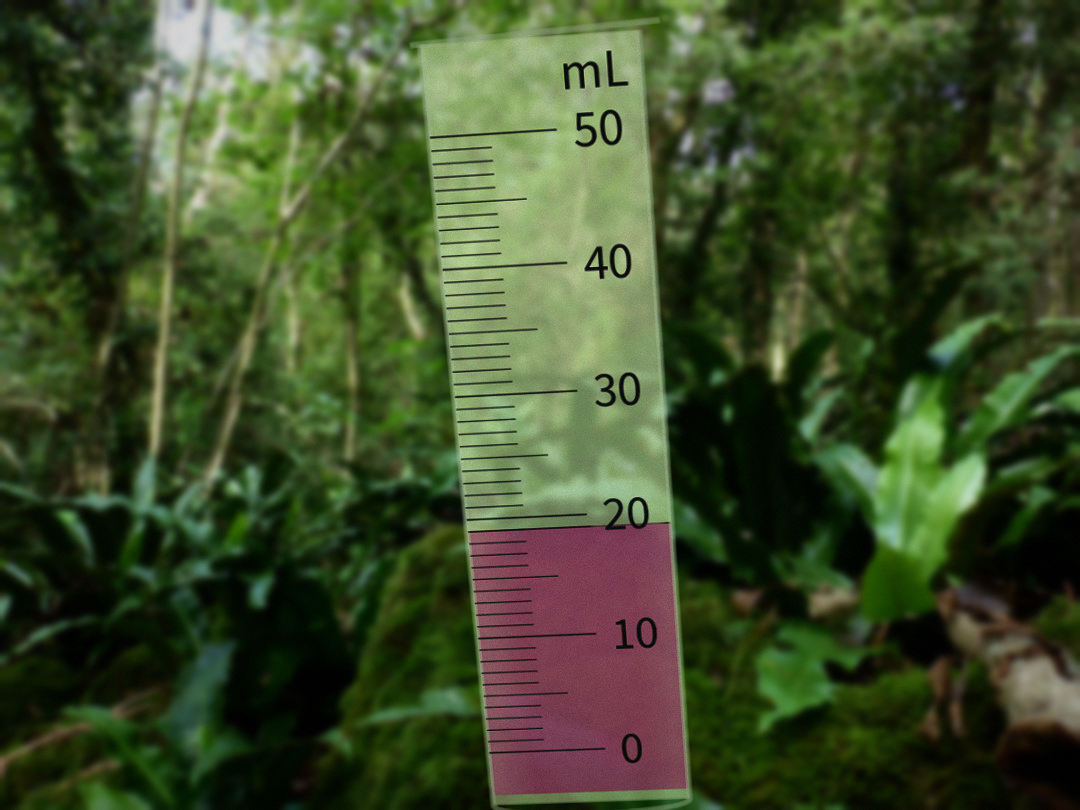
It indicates 19 mL
